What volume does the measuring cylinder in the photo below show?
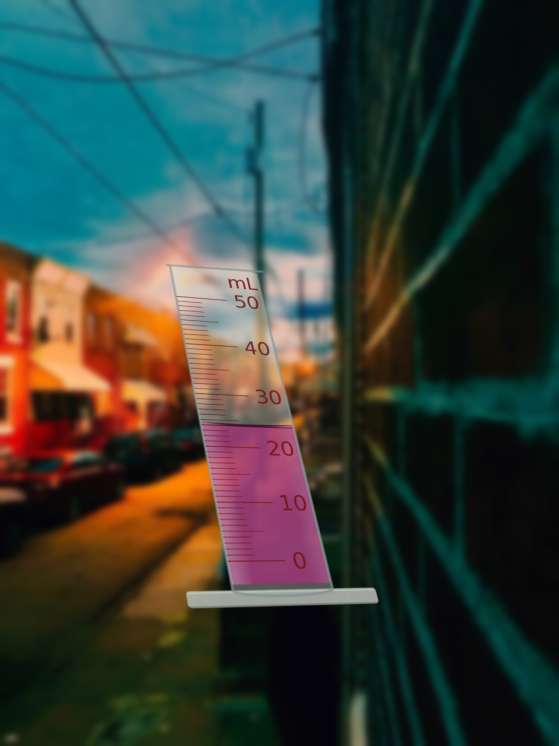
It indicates 24 mL
